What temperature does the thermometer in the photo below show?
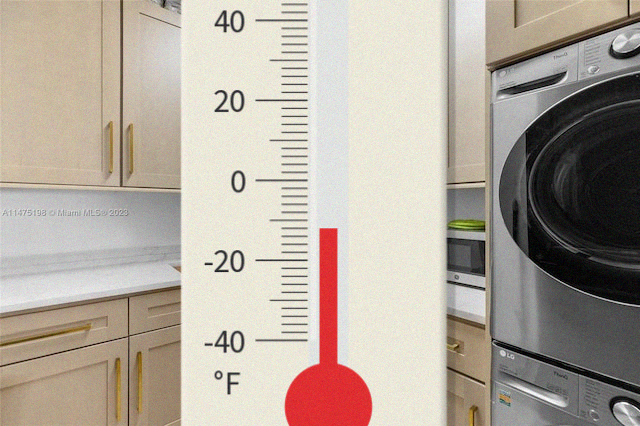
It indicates -12 °F
